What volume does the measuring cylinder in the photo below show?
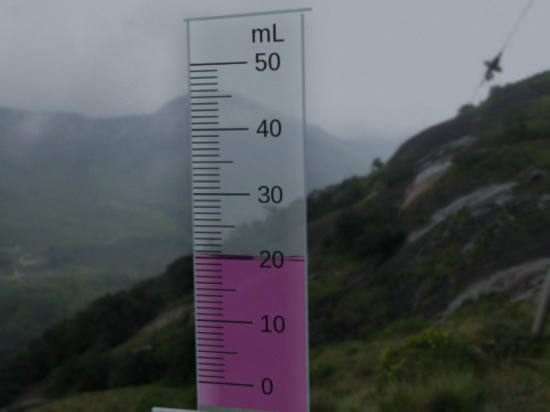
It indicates 20 mL
